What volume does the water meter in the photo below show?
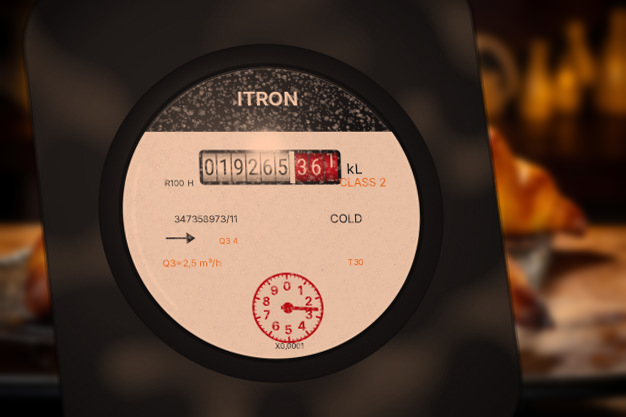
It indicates 19265.3612 kL
